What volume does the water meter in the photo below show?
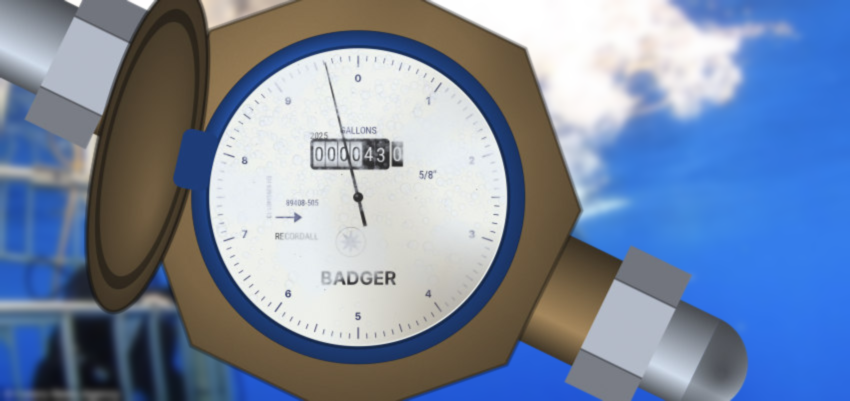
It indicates 429.6 gal
